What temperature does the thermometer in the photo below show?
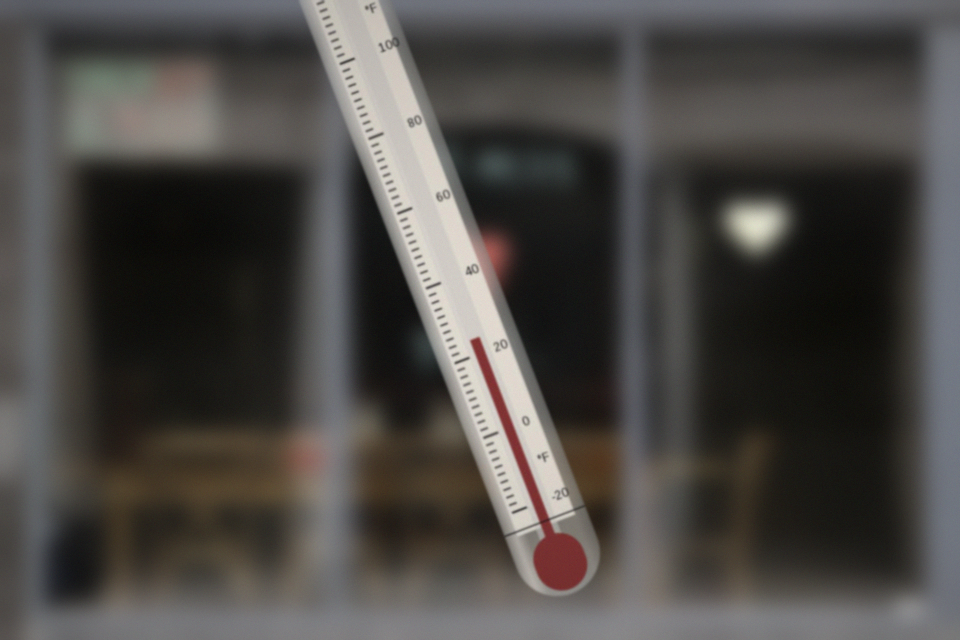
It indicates 24 °F
